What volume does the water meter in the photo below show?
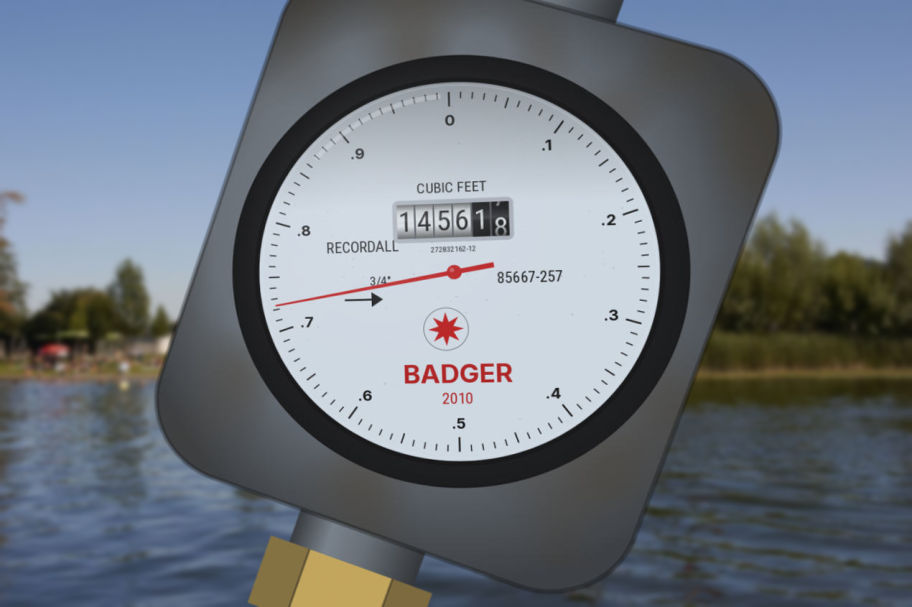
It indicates 145617.72 ft³
